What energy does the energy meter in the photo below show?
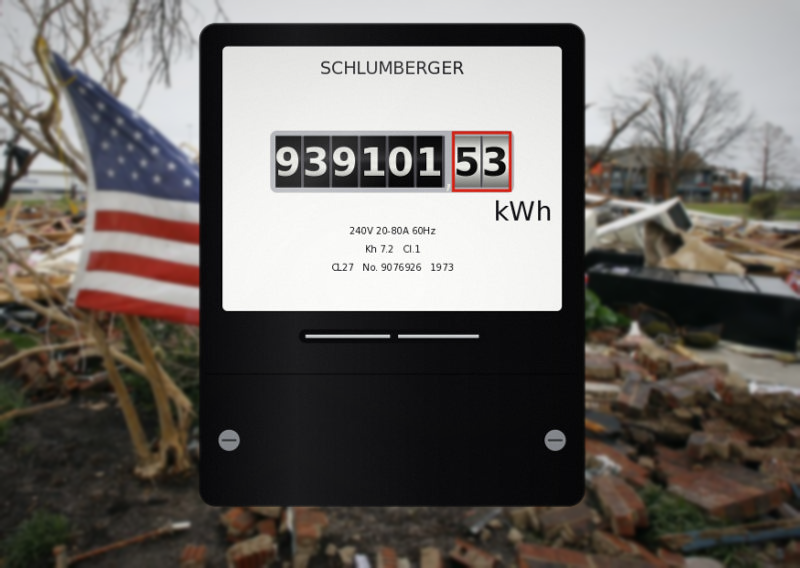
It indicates 939101.53 kWh
